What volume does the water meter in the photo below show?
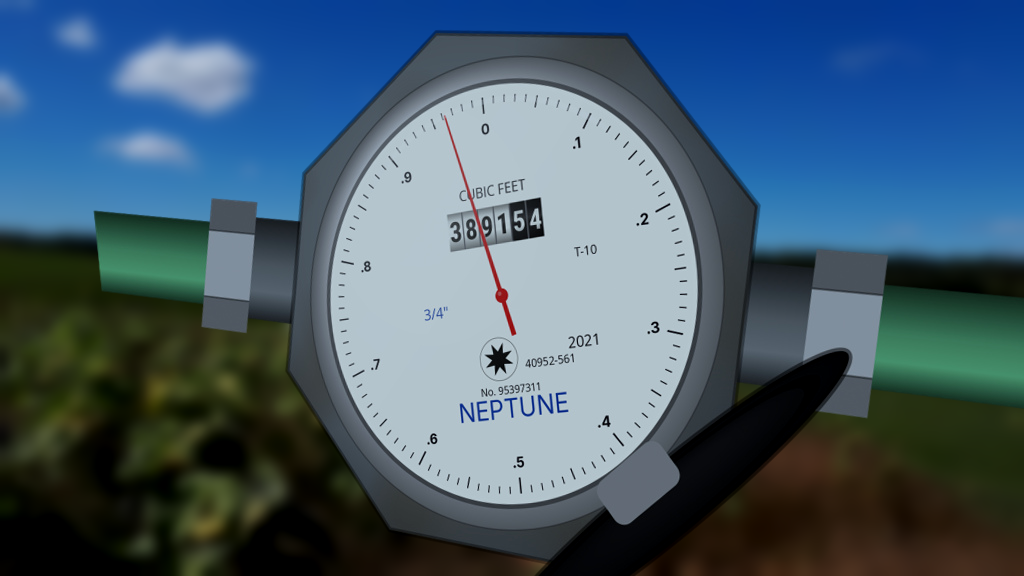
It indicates 389153.96 ft³
